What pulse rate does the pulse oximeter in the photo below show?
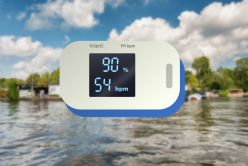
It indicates 54 bpm
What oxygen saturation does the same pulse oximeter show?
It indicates 90 %
